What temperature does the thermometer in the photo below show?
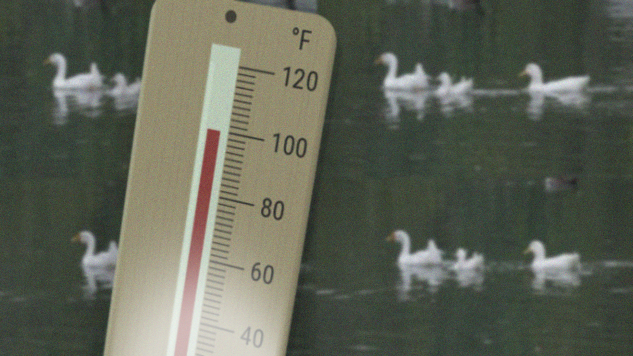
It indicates 100 °F
